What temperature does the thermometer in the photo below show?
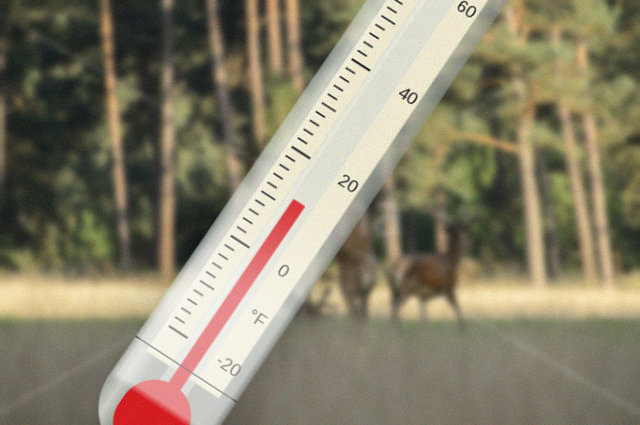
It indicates 12 °F
